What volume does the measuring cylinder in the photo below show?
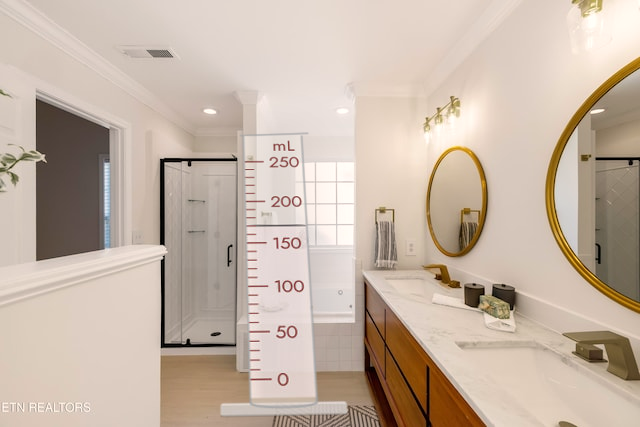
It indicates 170 mL
